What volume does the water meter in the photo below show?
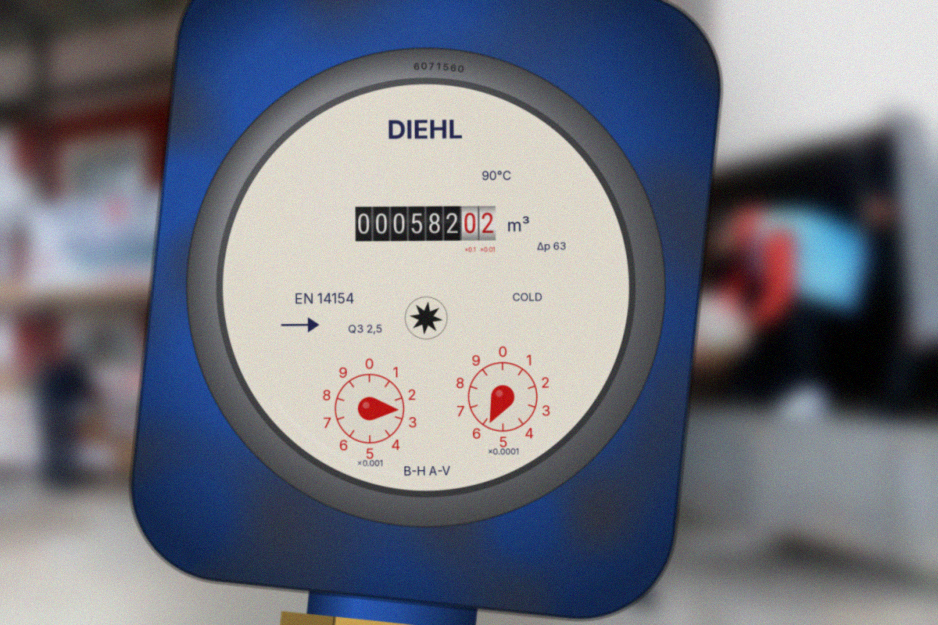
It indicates 582.0225 m³
